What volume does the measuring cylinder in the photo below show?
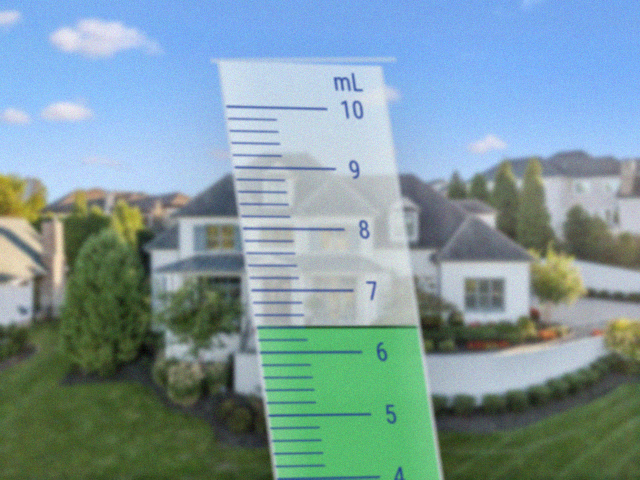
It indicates 6.4 mL
